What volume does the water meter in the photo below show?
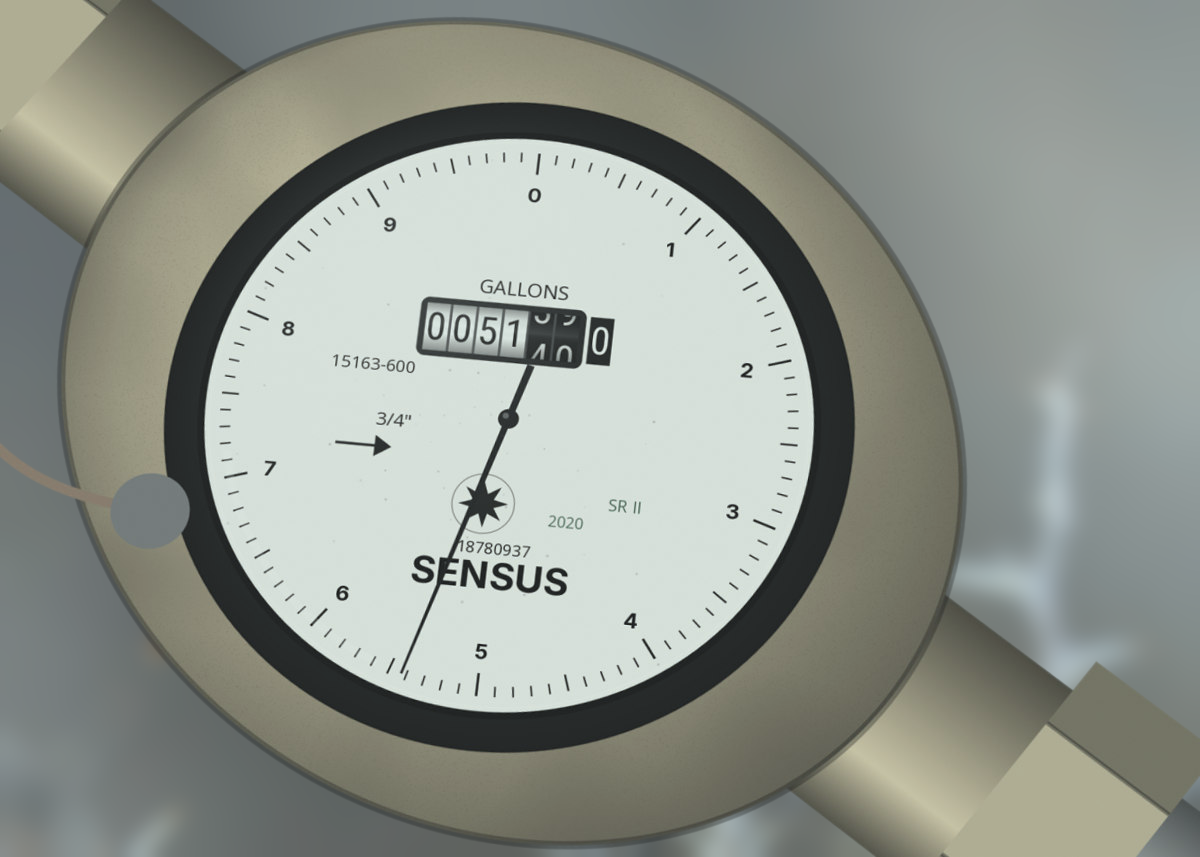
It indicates 51395.4 gal
